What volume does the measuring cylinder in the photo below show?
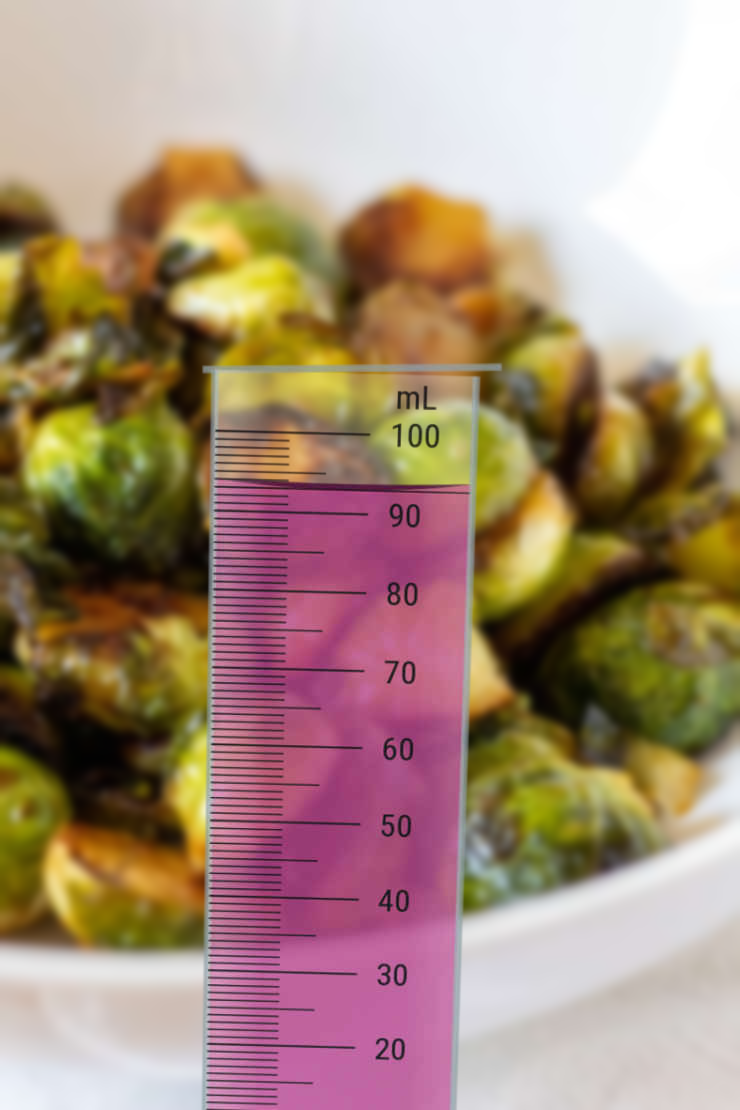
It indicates 93 mL
